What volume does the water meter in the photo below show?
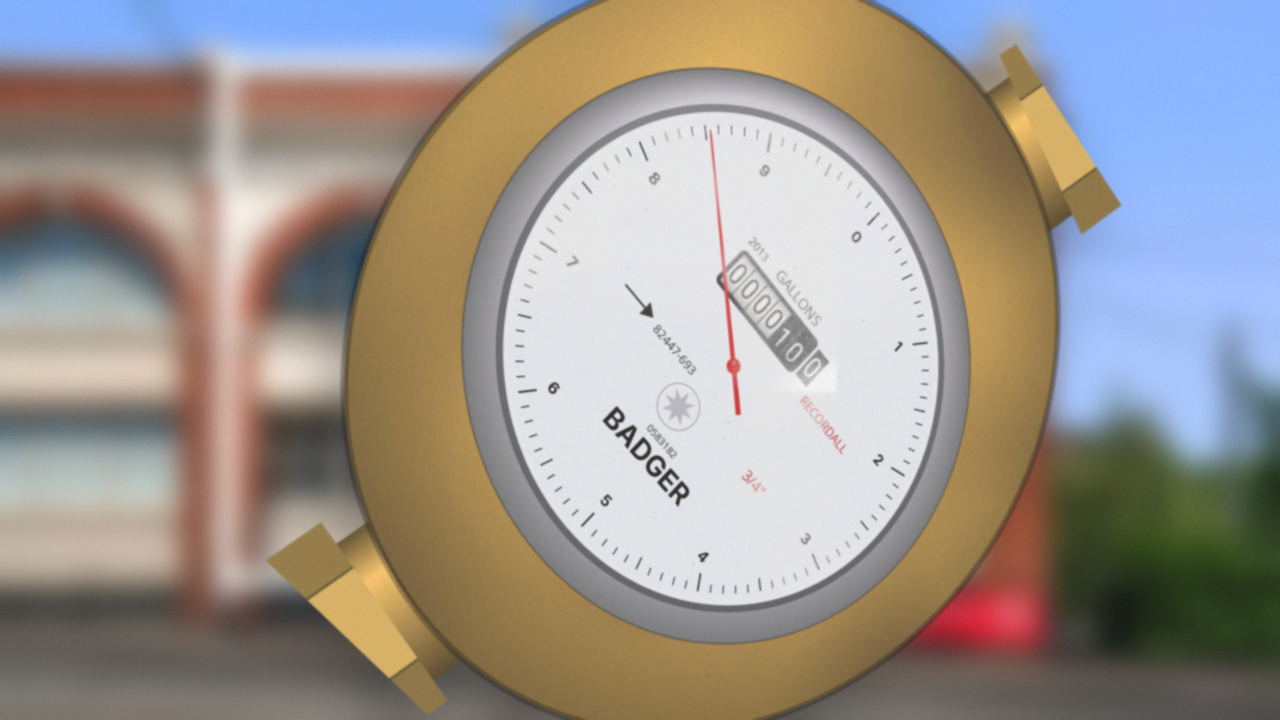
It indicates 98.5 gal
